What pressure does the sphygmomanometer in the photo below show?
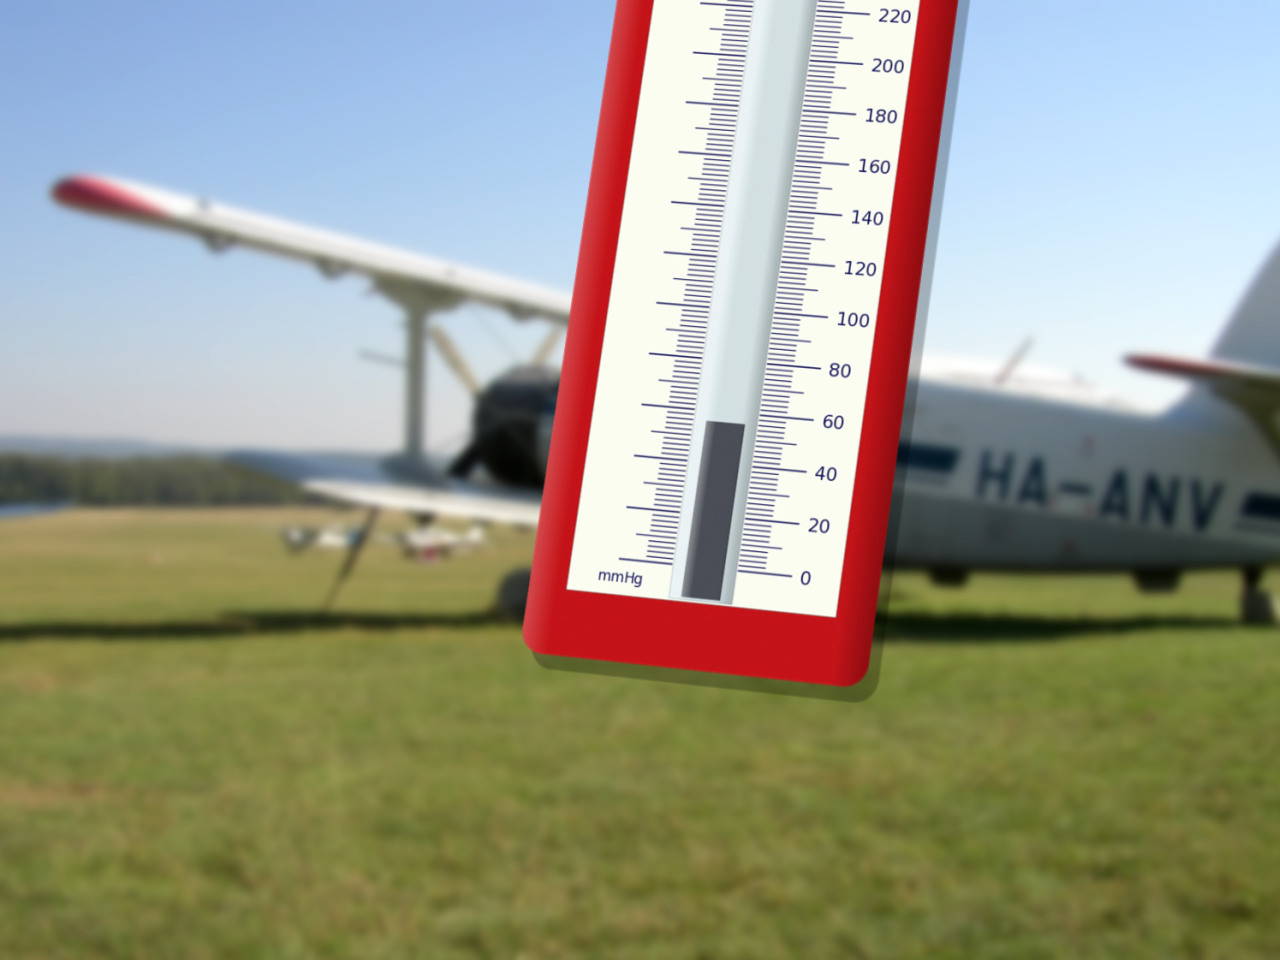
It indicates 56 mmHg
